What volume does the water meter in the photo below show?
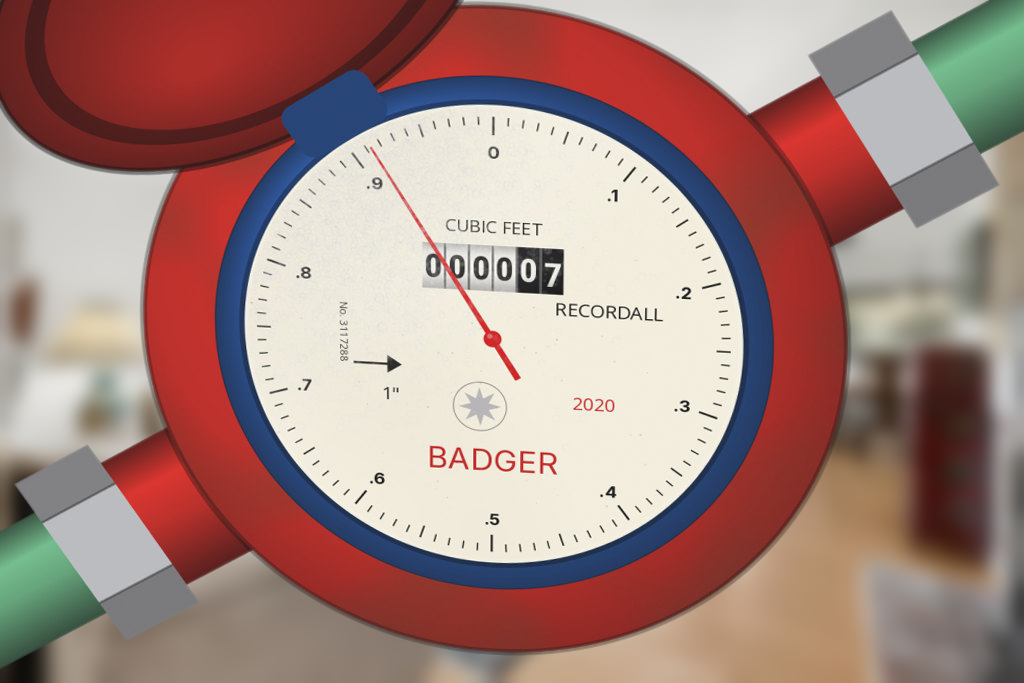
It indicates 6.91 ft³
